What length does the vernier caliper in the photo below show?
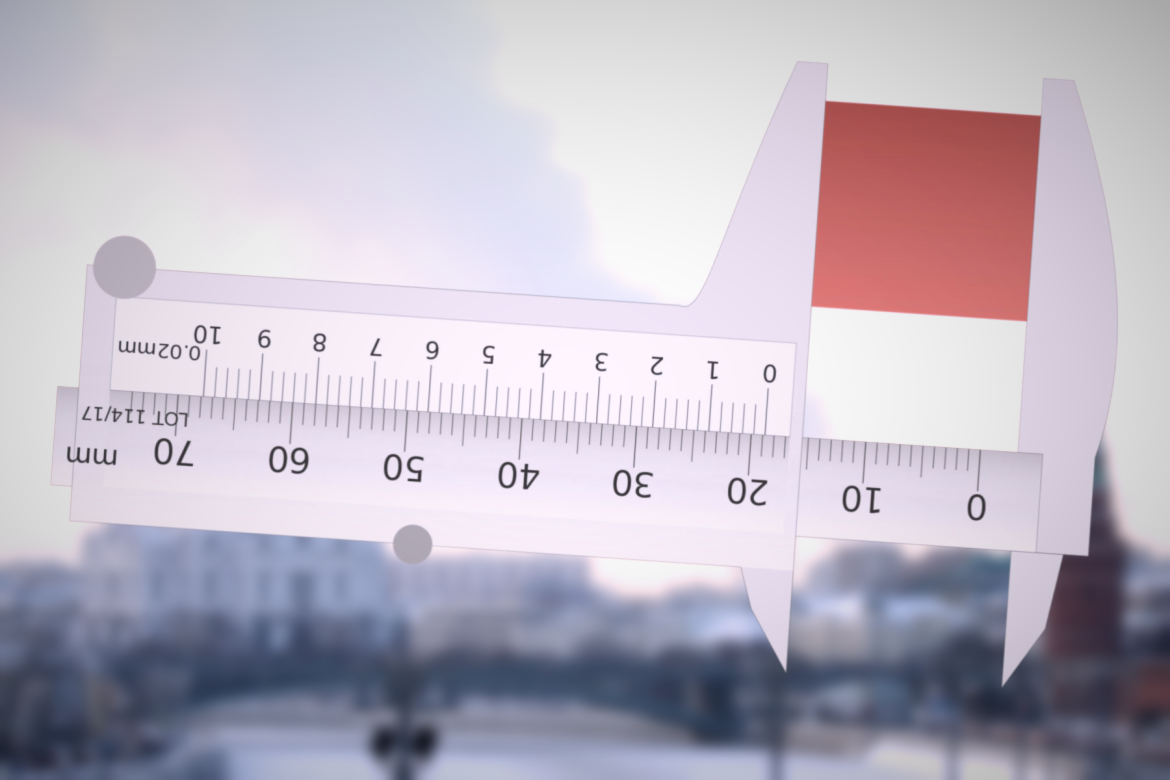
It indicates 18.8 mm
